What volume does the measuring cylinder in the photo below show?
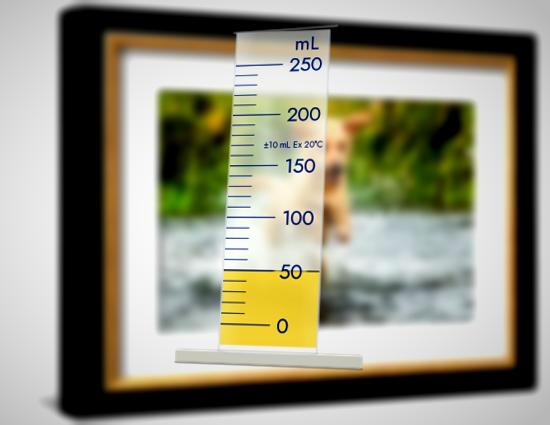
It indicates 50 mL
